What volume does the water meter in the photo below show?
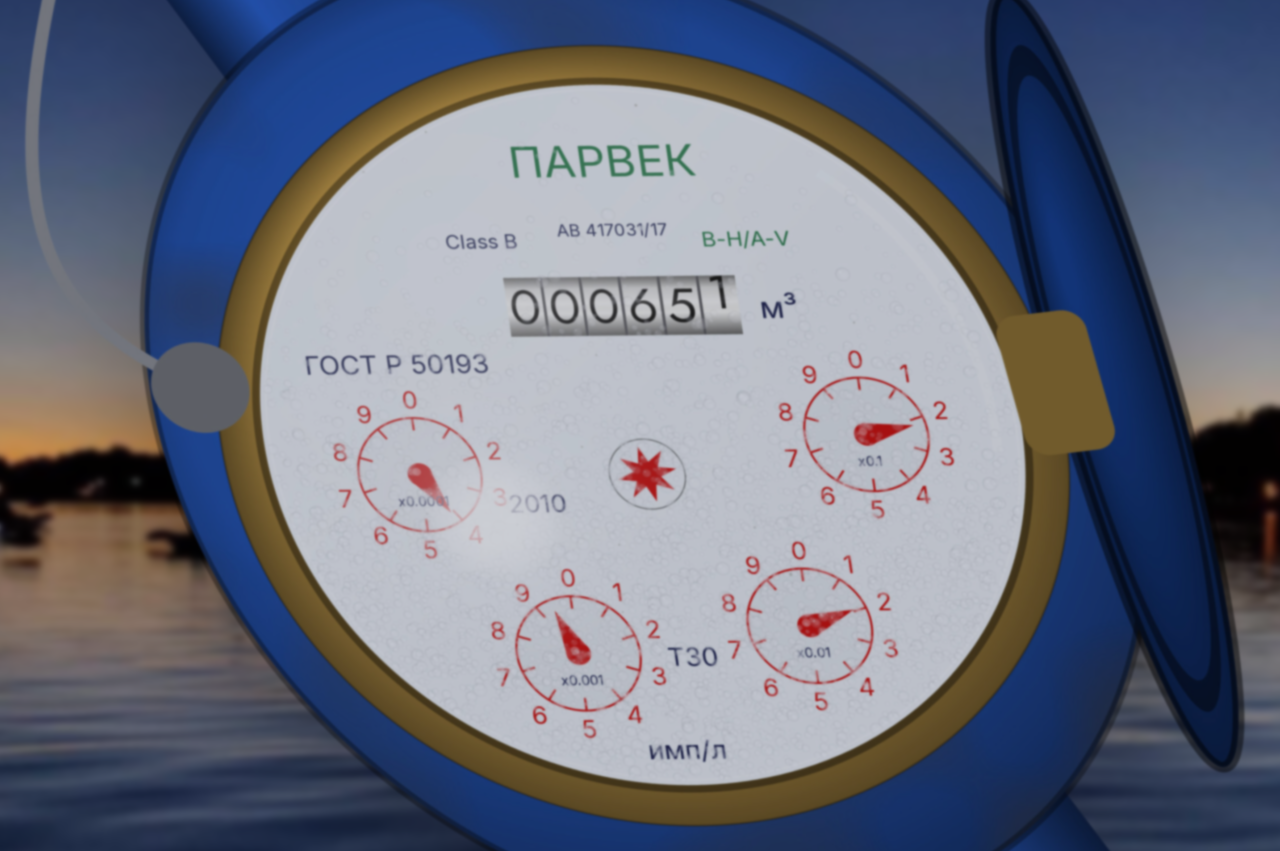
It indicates 651.2194 m³
